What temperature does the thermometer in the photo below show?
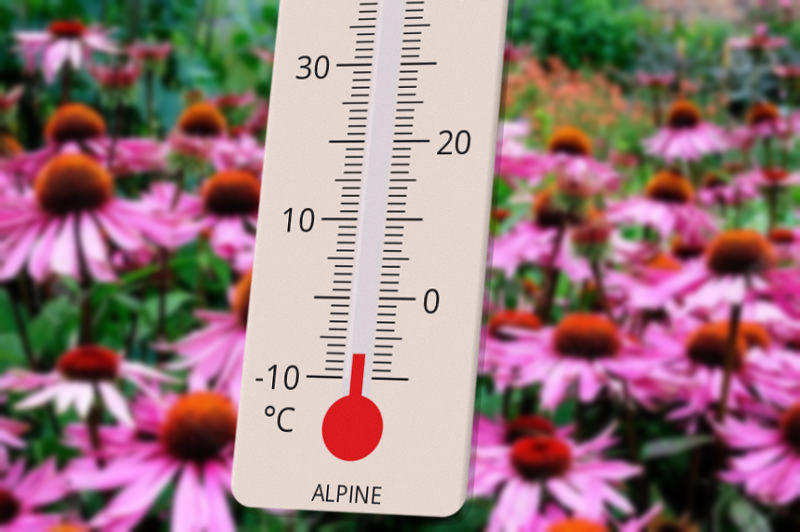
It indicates -7 °C
